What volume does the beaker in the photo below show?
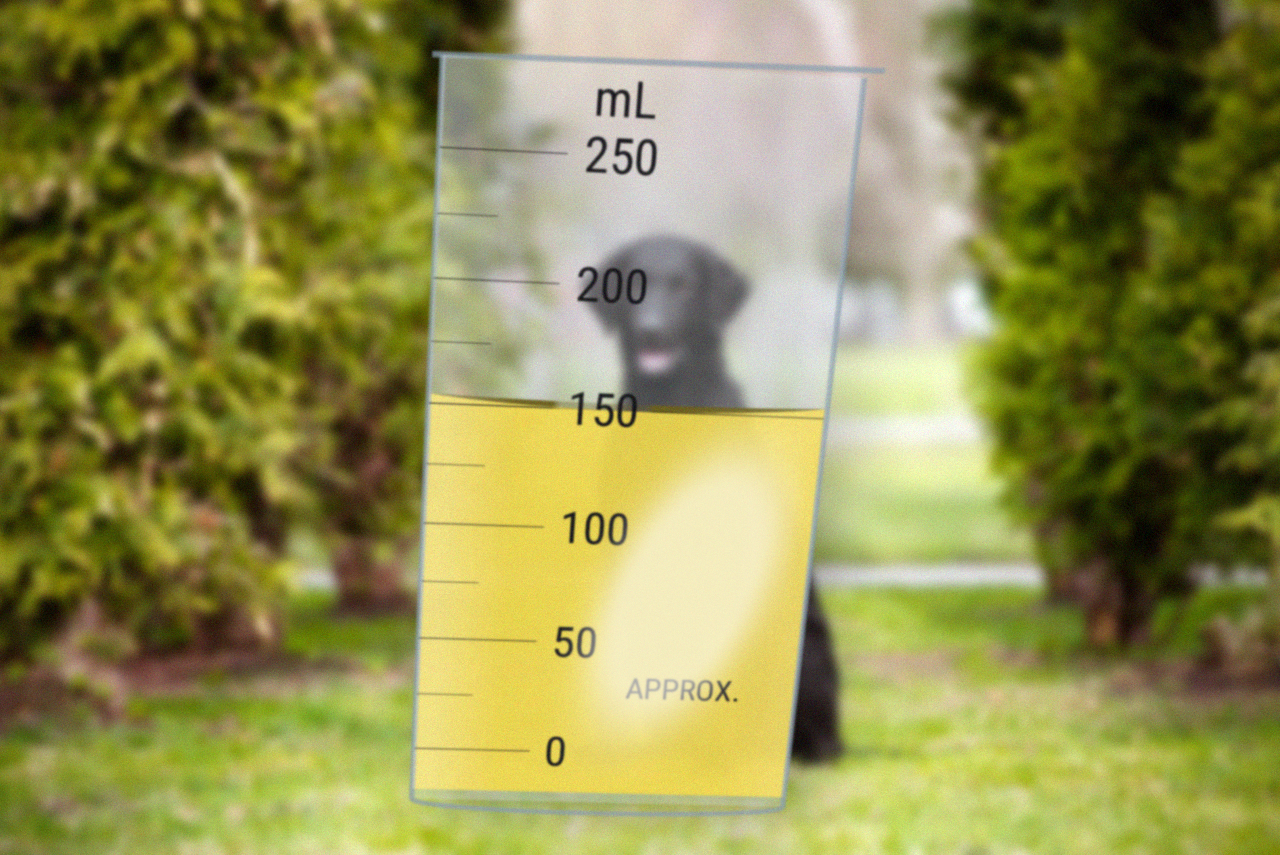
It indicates 150 mL
